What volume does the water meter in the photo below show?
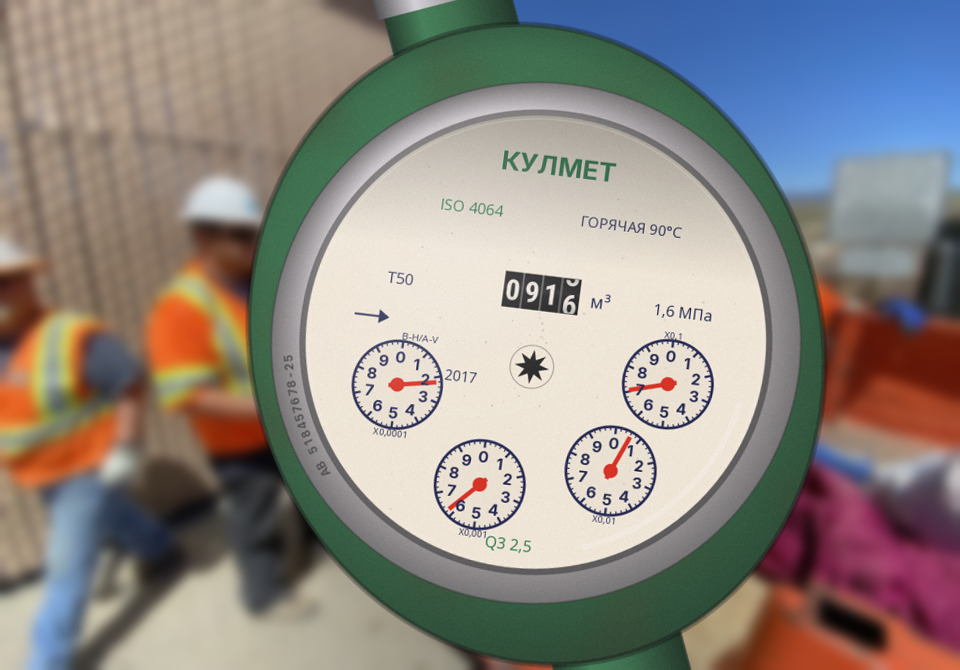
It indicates 915.7062 m³
